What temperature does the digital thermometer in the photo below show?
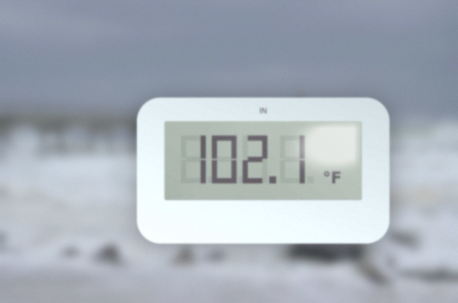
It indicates 102.1 °F
